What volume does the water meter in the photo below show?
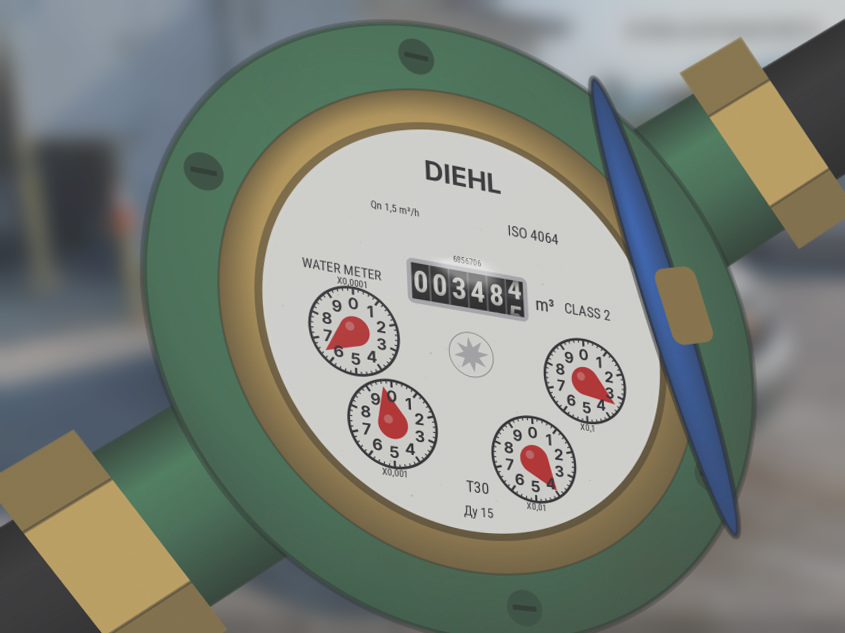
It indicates 3484.3396 m³
